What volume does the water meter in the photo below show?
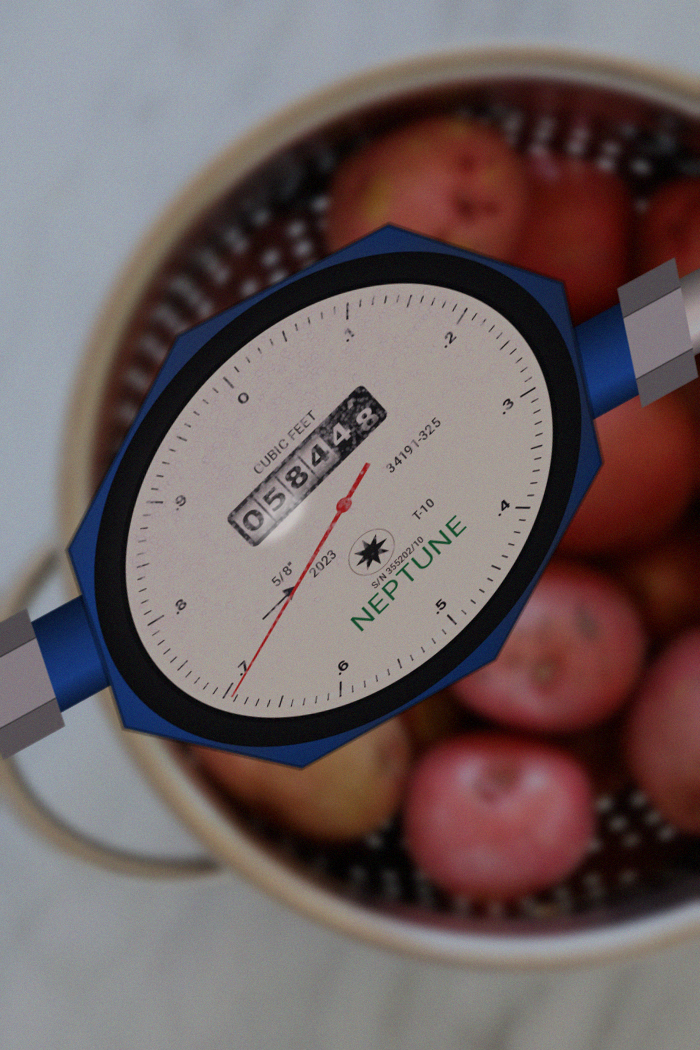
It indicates 58447.69 ft³
